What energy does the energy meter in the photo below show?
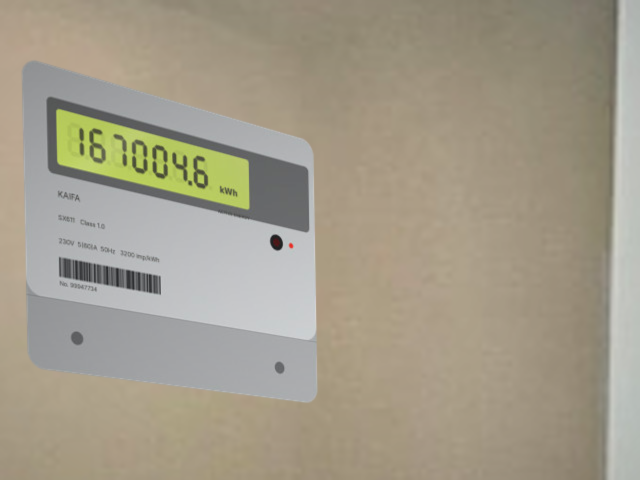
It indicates 167004.6 kWh
